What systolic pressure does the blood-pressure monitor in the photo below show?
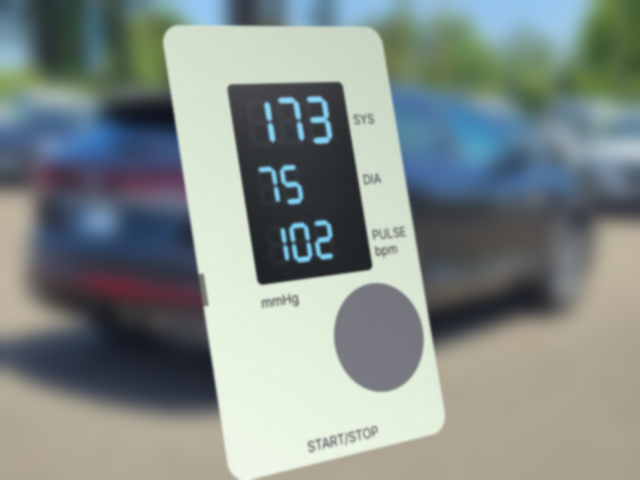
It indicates 173 mmHg
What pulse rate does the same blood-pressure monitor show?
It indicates 102 bpm
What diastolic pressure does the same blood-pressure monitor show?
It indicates 75 mmHg
